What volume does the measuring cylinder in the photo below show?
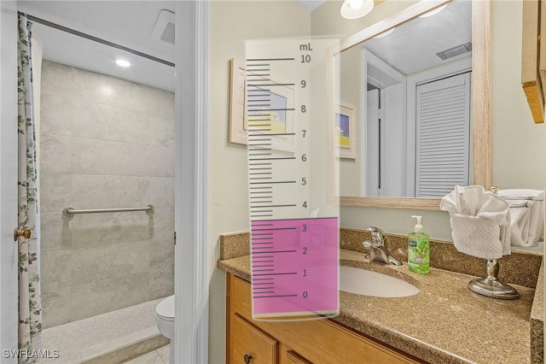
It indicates 3.4 mL
